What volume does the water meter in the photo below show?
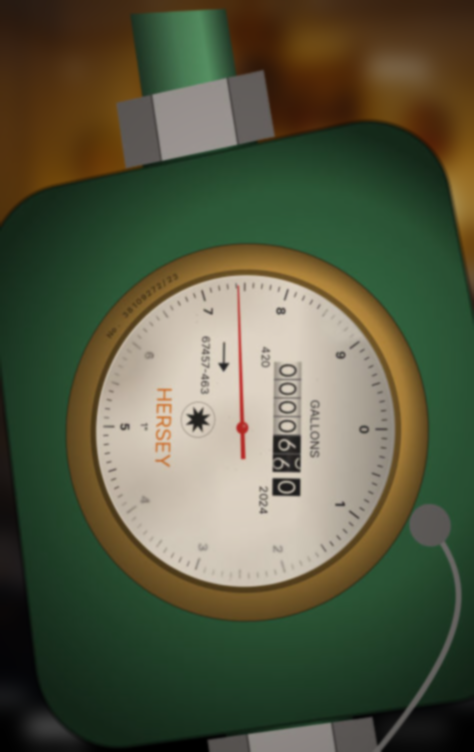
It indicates 657.4 gal
